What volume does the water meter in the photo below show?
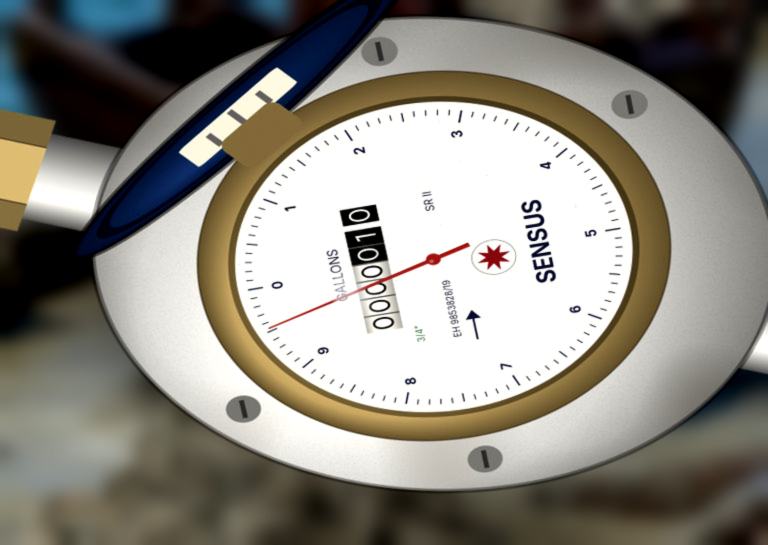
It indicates 9.5 gal
